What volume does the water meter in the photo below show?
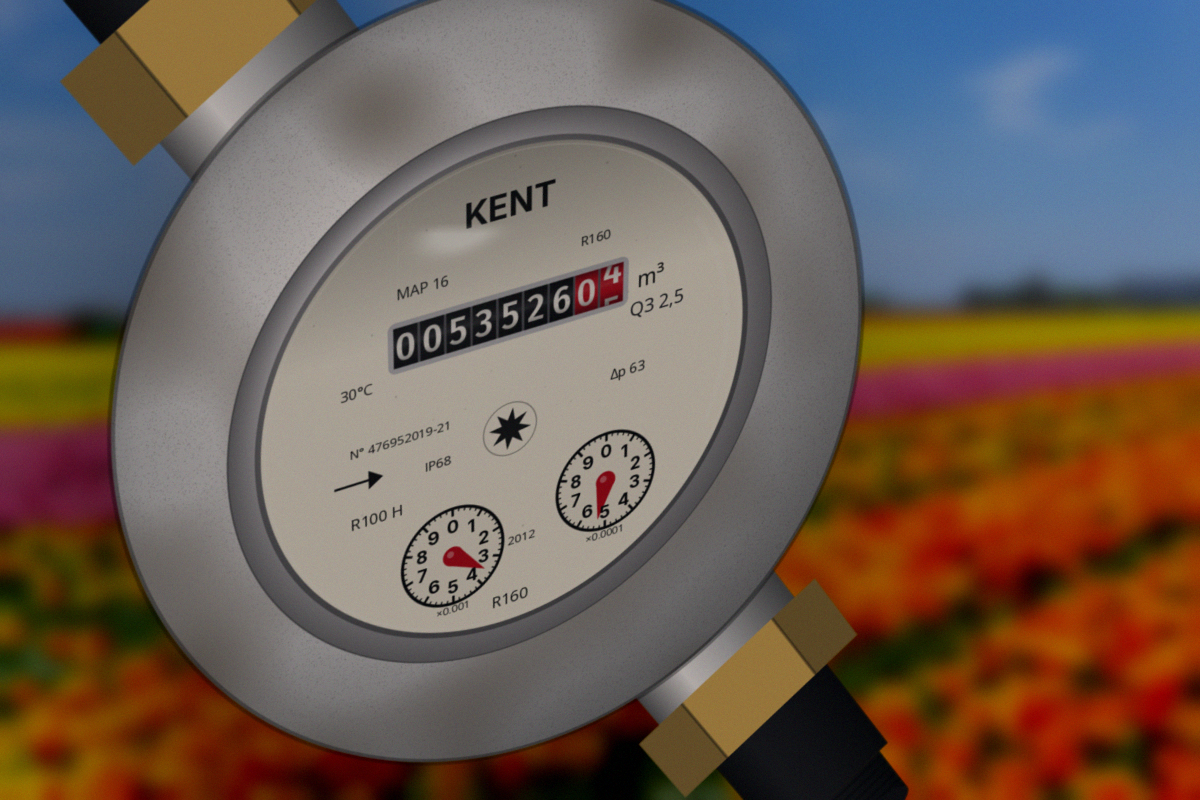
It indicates 53526.0435 m³
